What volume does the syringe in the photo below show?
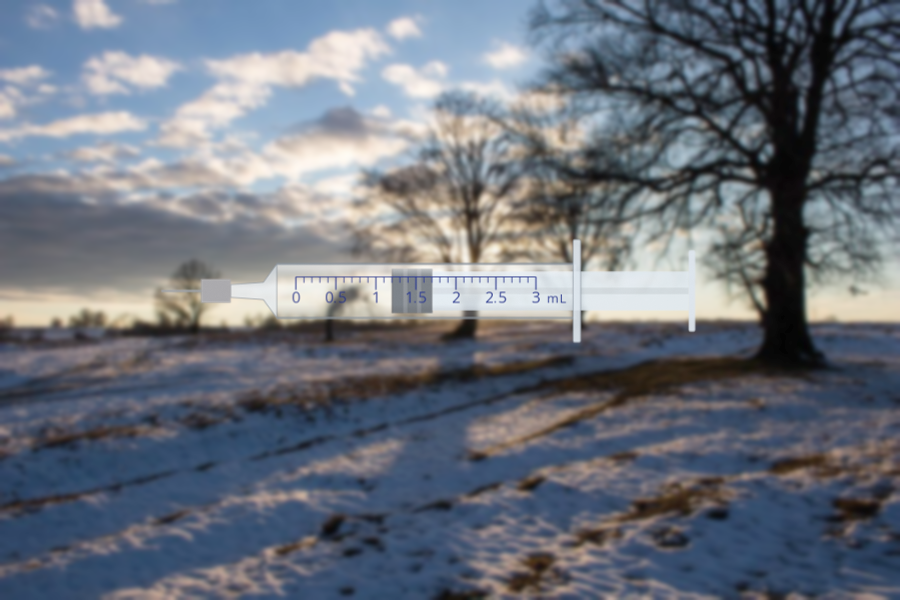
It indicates 1.2 mL
